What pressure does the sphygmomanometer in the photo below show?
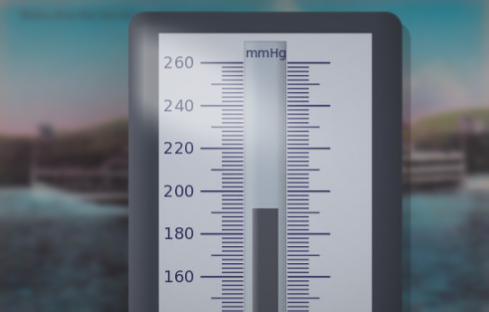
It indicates 192 mmHg
